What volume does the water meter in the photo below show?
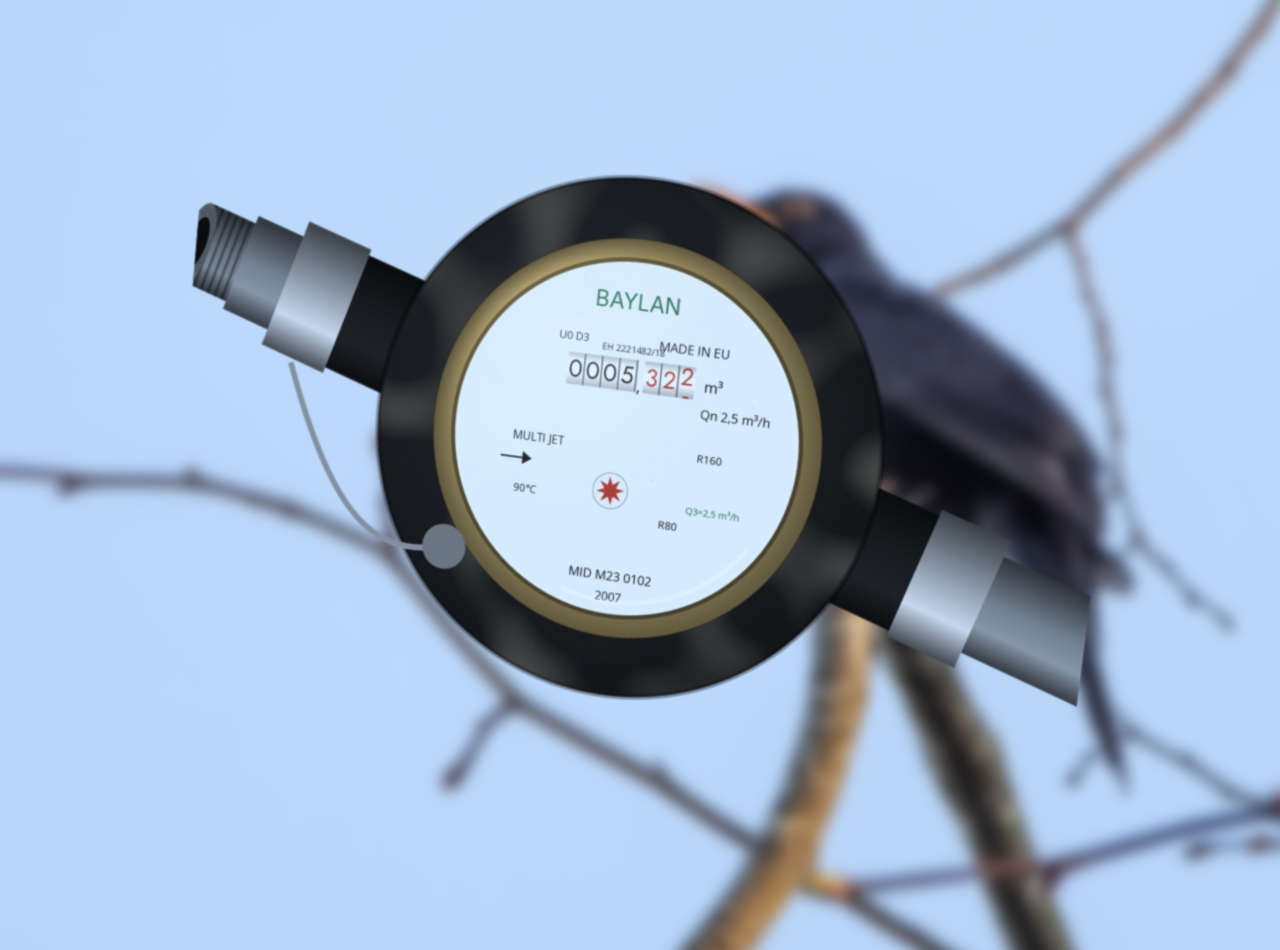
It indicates 5.322 m³
